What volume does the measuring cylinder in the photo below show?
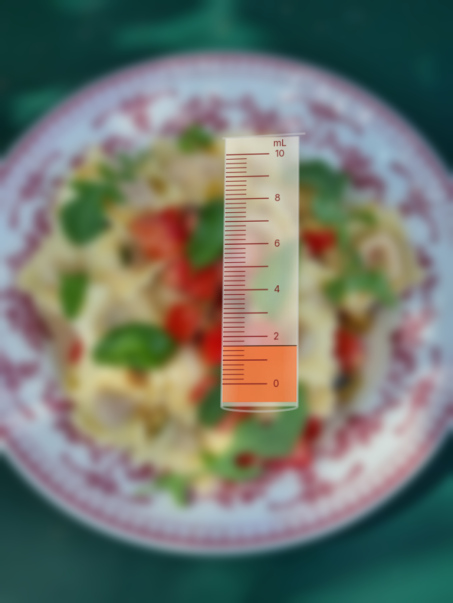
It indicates 1.6 mL
